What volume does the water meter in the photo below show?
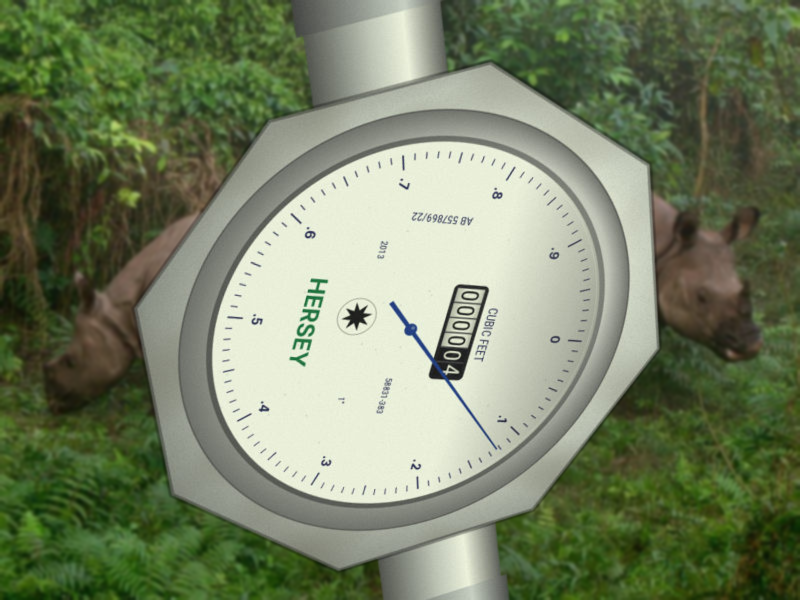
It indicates 4.12 ft³
